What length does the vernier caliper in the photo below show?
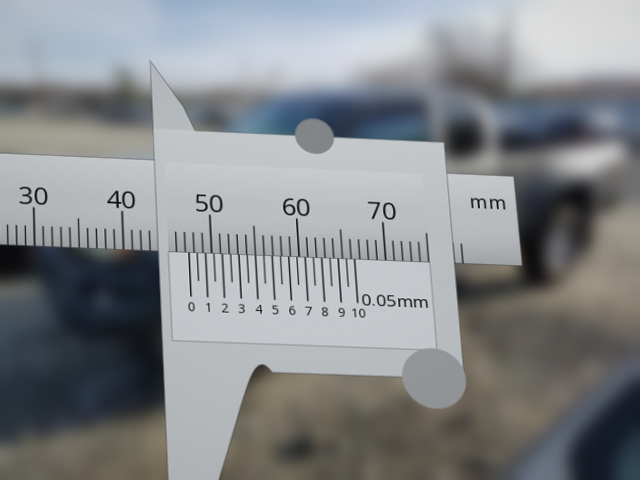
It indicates 47.4 mm
